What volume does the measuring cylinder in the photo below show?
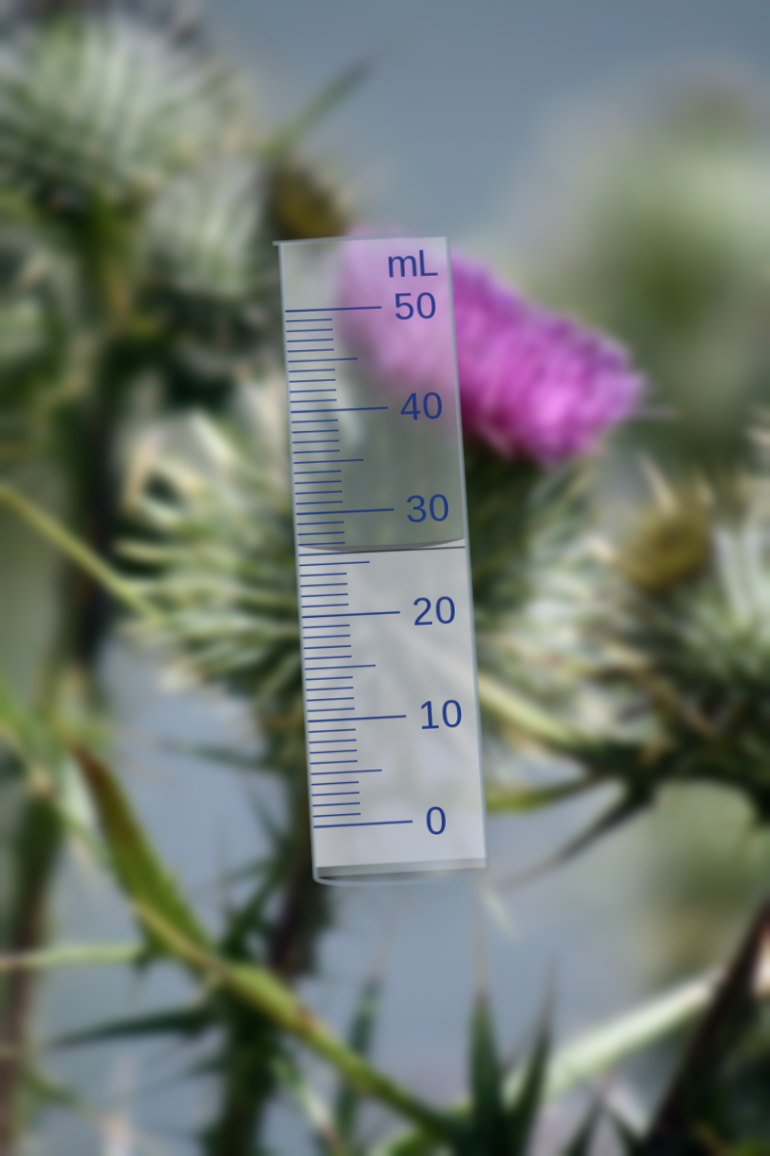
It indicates 26 mL
